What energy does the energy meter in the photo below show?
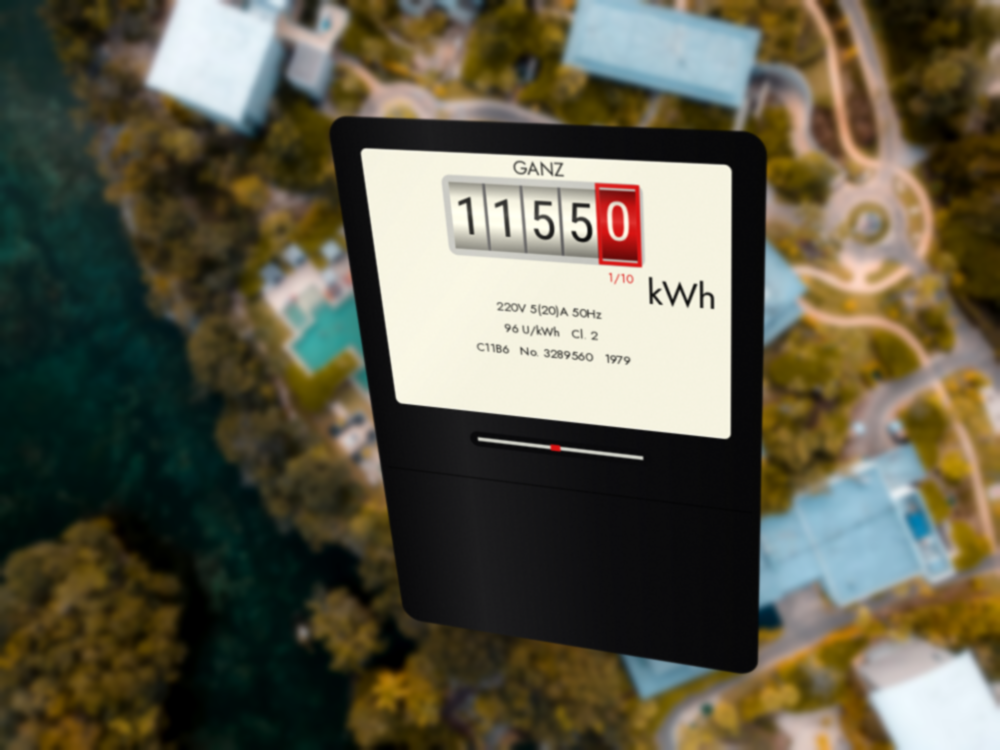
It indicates 1155.0 kWh
